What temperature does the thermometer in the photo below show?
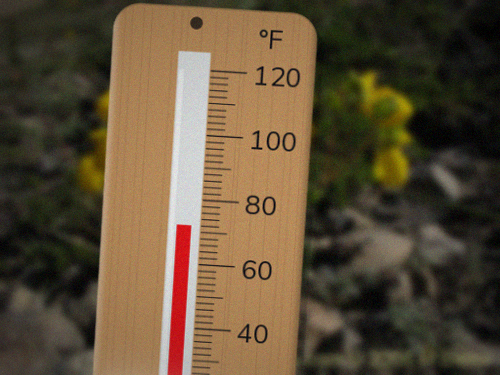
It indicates 72 °F
